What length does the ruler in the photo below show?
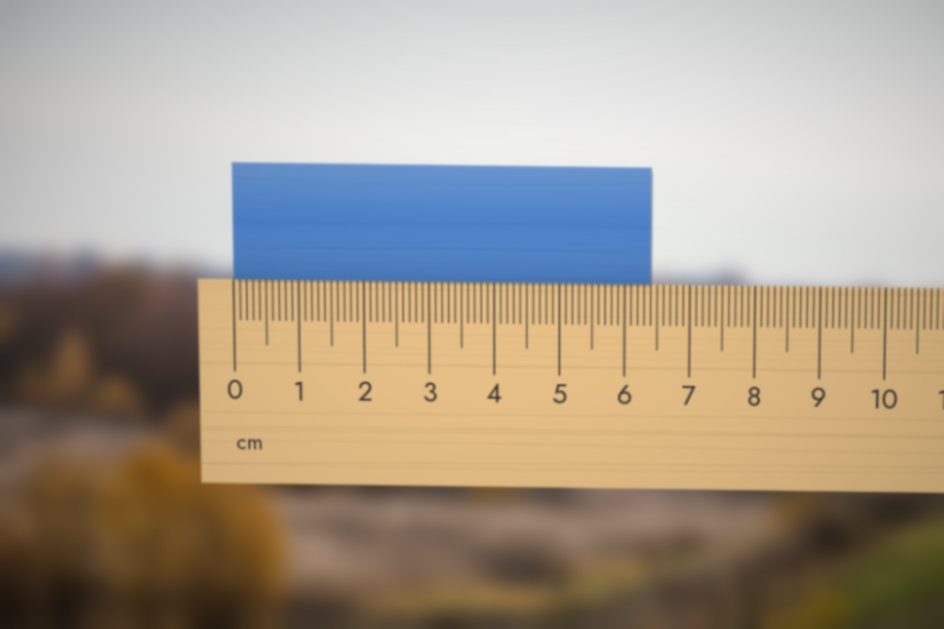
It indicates 6.4 cm
